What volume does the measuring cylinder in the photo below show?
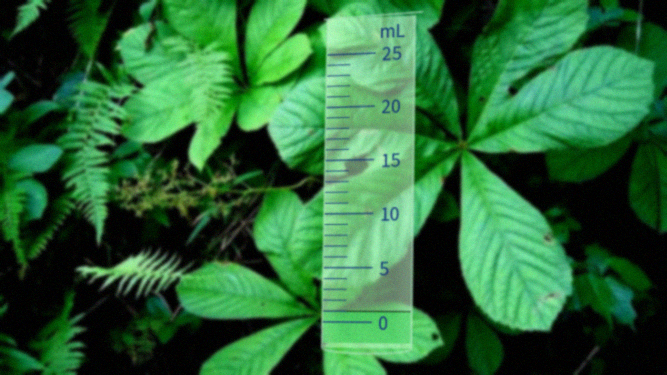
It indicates 1 mL
